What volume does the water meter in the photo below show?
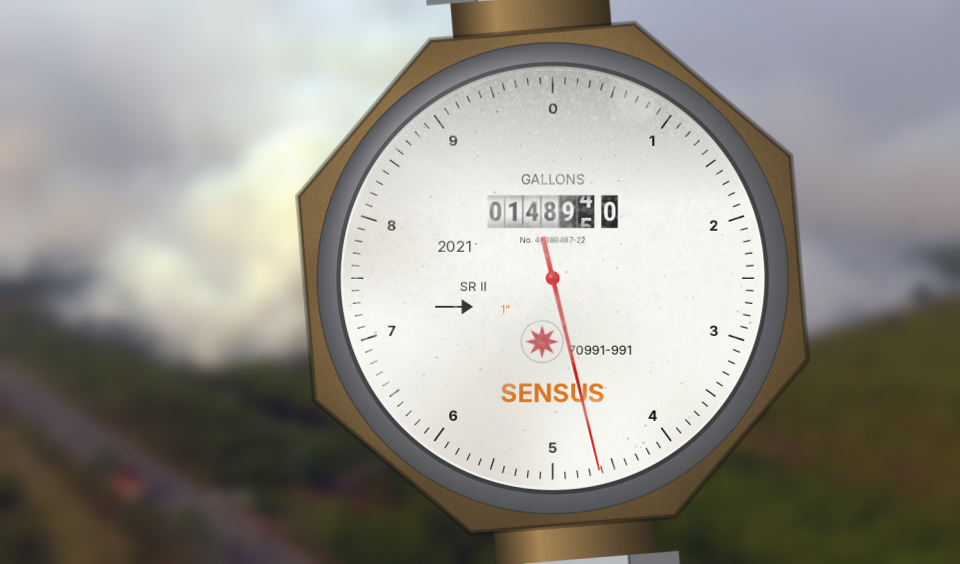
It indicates 148944.6 gal
